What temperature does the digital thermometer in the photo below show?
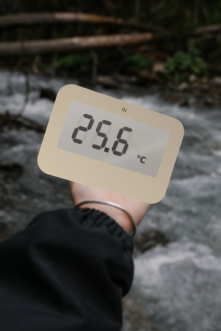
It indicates 25.6 °C
